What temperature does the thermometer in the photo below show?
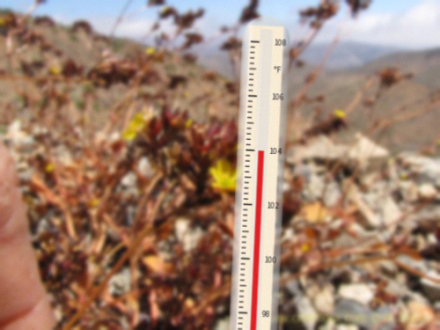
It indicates 104 °F
